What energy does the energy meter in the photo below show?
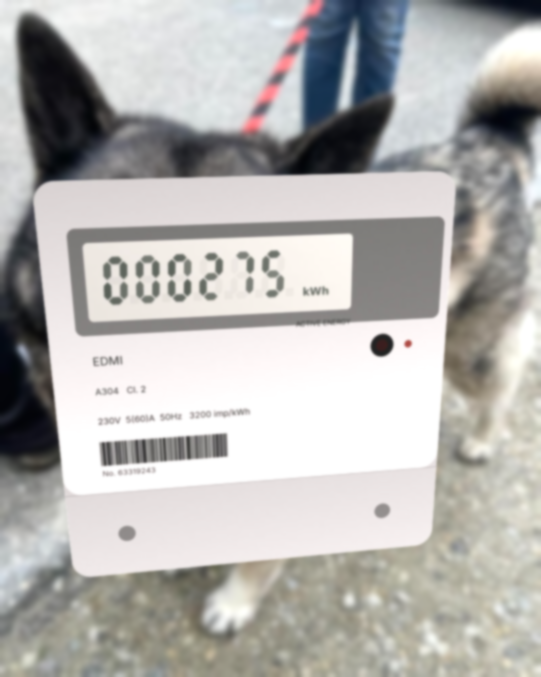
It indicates 275 kWh
